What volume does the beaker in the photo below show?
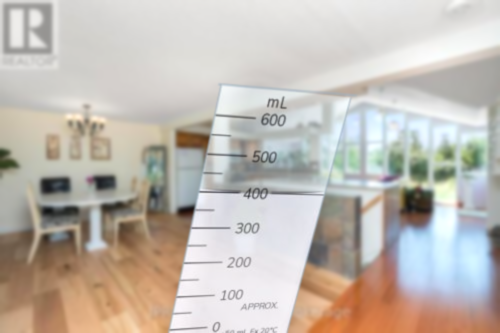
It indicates 400 mL
